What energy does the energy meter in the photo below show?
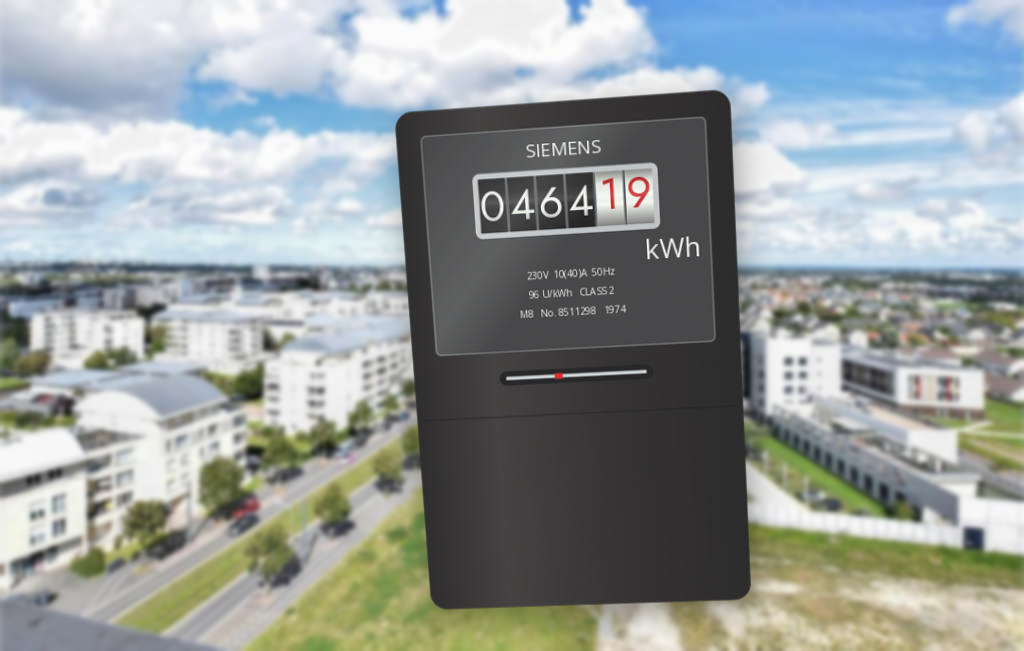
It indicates 464.19 kWh
